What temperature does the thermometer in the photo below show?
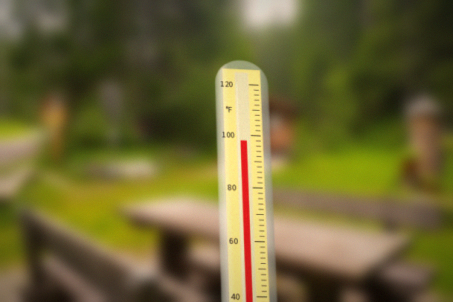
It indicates 98 °F
